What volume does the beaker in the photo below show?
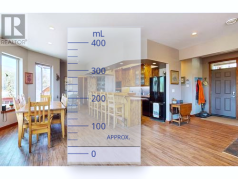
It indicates 25 mL
